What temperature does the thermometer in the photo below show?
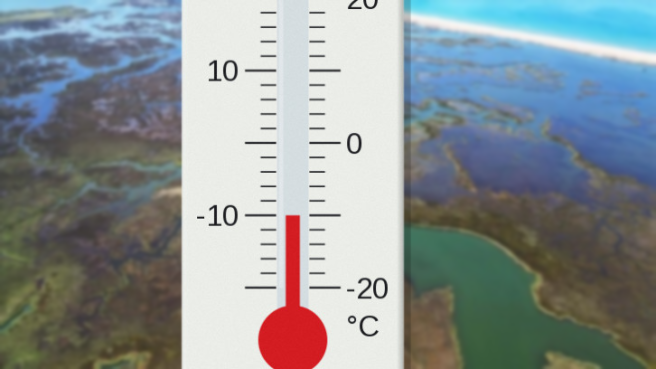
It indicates -10 °C
